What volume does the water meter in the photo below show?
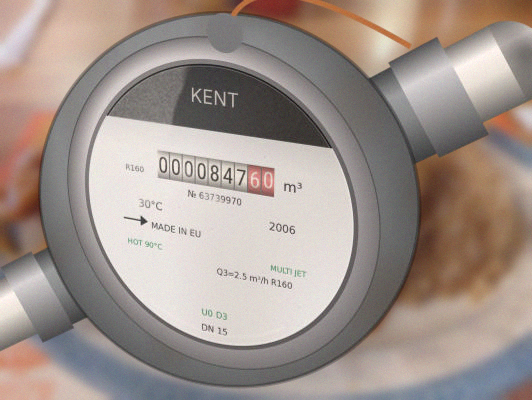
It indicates 847.60 m³
